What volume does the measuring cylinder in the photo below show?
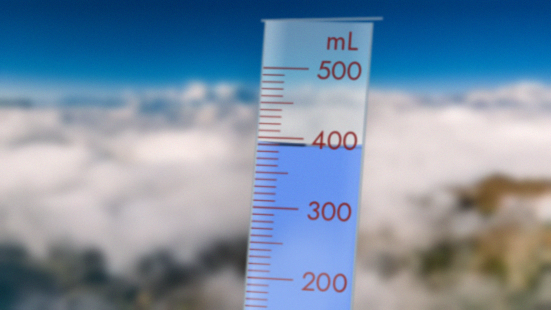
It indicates 390 mL
